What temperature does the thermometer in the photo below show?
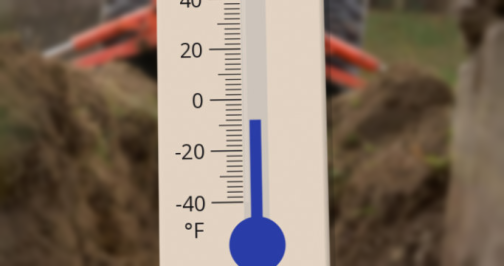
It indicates -8 °F
